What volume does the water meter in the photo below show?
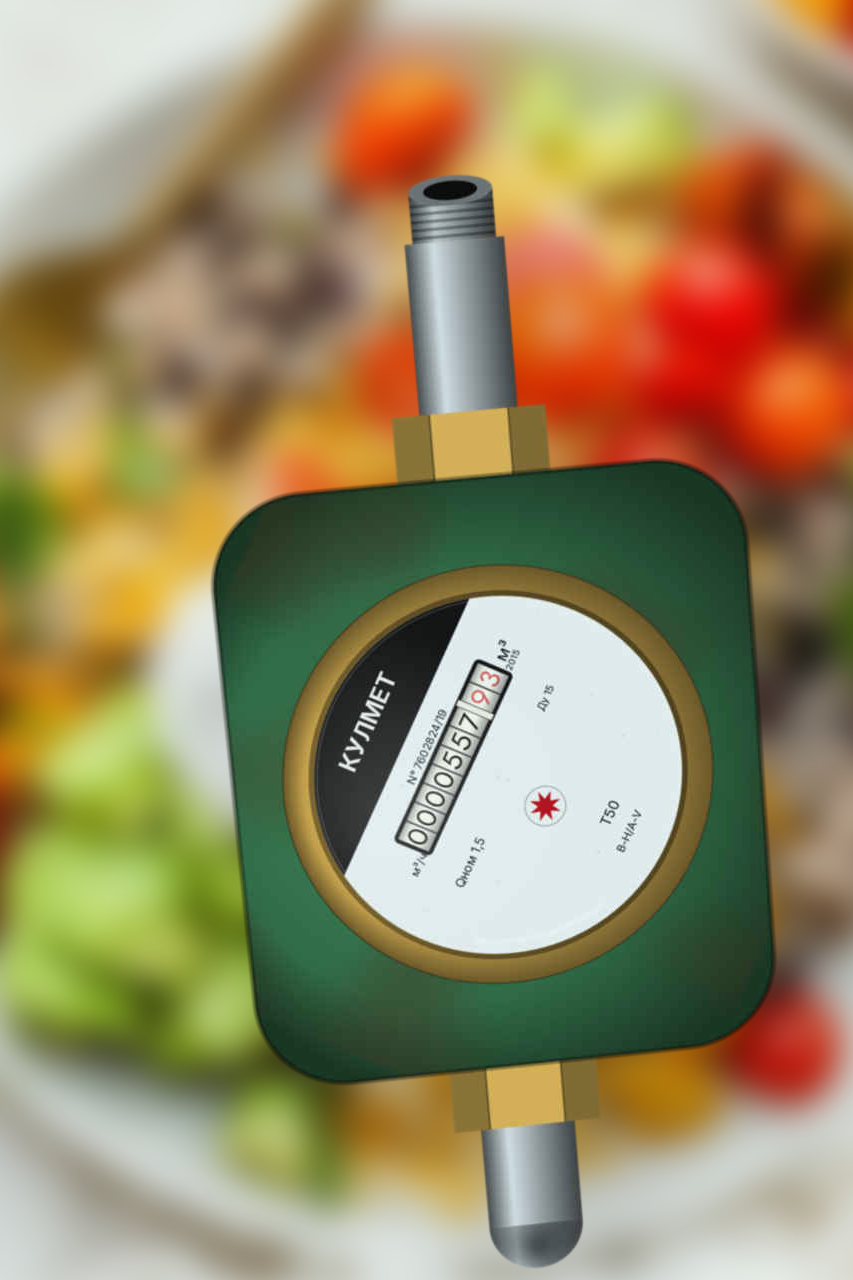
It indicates 557.93 m³
